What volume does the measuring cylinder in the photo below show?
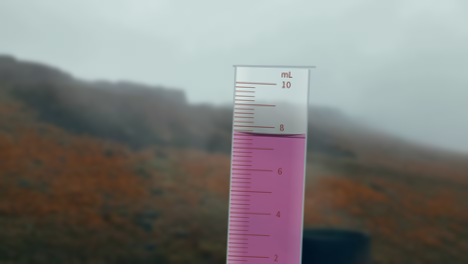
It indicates 7.6 mL
